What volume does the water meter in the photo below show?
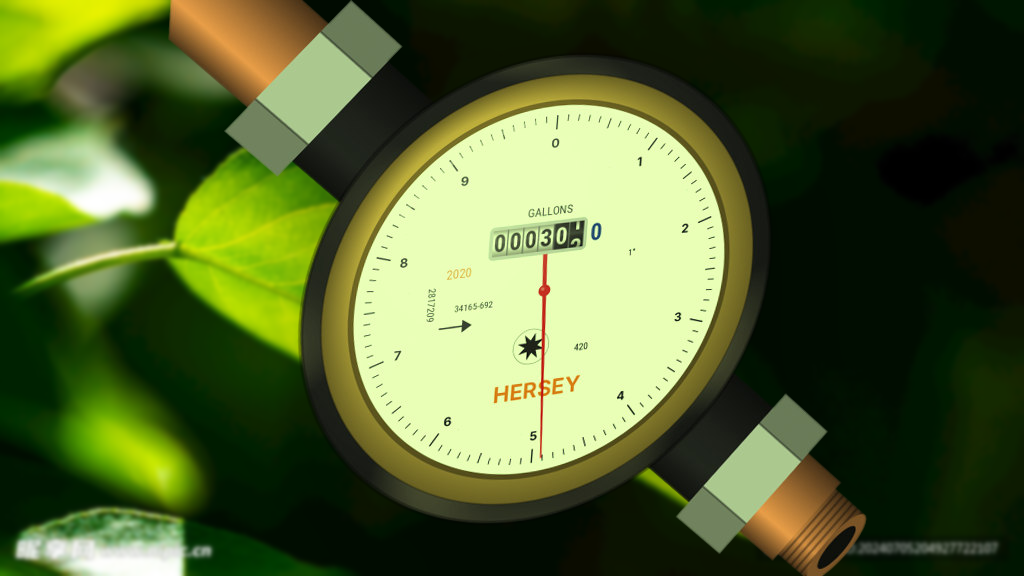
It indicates 3014.9 gal
